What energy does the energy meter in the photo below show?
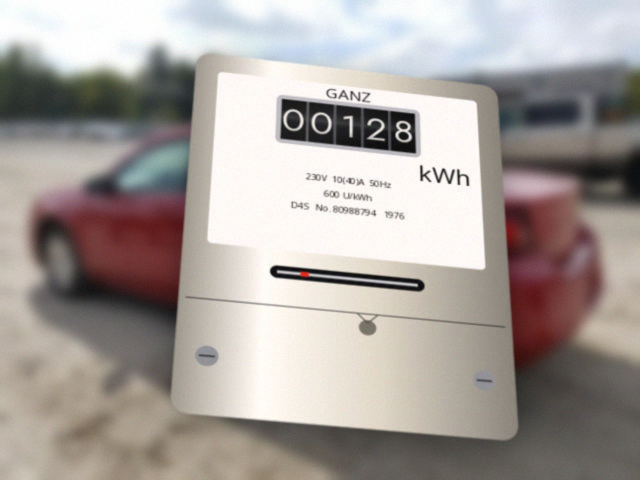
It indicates 128 kWh
